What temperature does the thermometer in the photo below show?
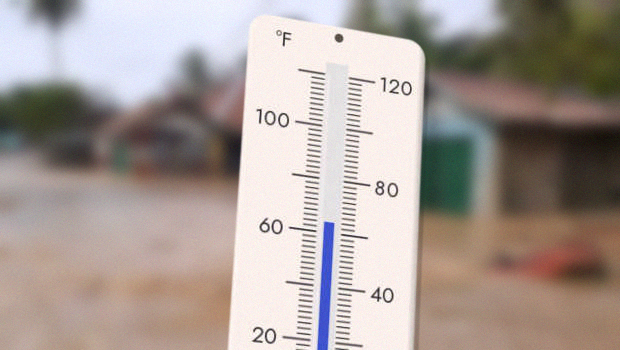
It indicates 64 °F
